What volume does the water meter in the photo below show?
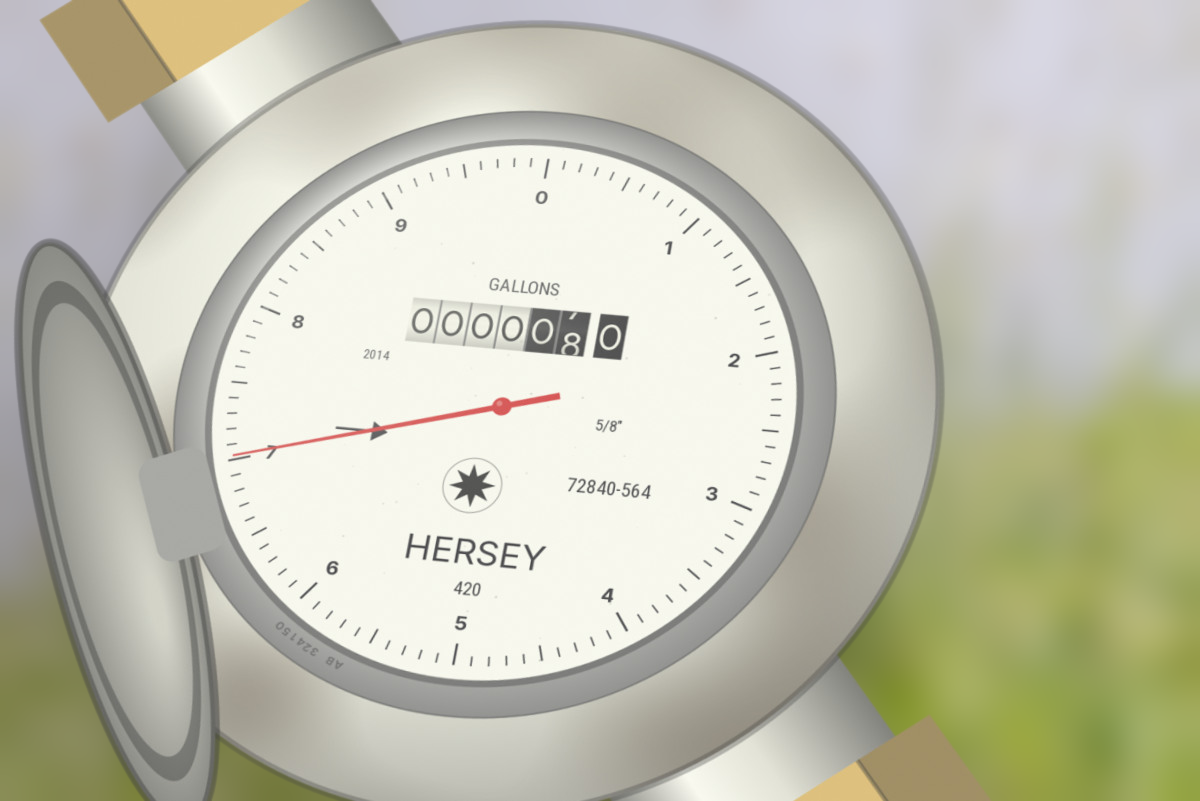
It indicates 77.0 gal
